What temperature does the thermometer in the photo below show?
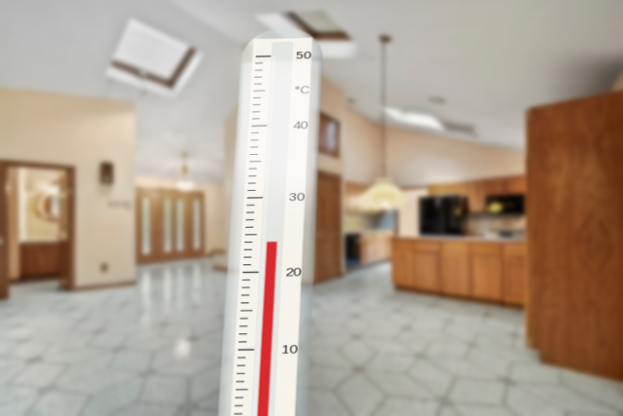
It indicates 24 °C
